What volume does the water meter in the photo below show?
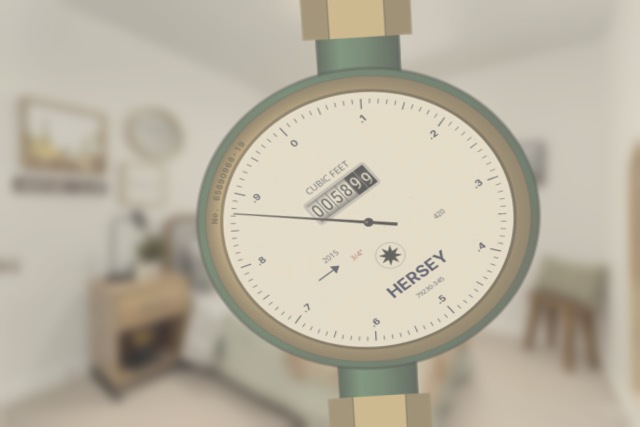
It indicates 5898.87 ft³
